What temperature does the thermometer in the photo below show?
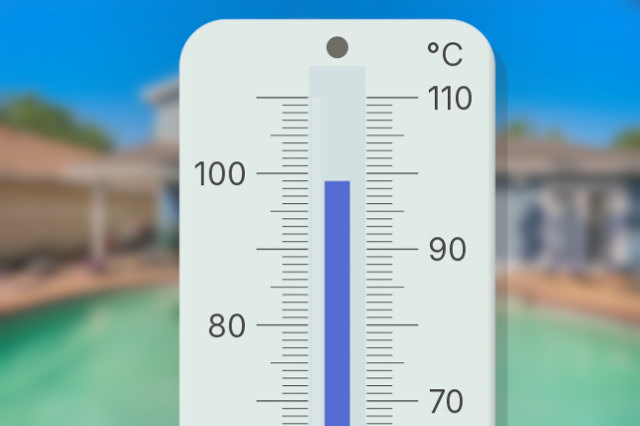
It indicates 99 °C
